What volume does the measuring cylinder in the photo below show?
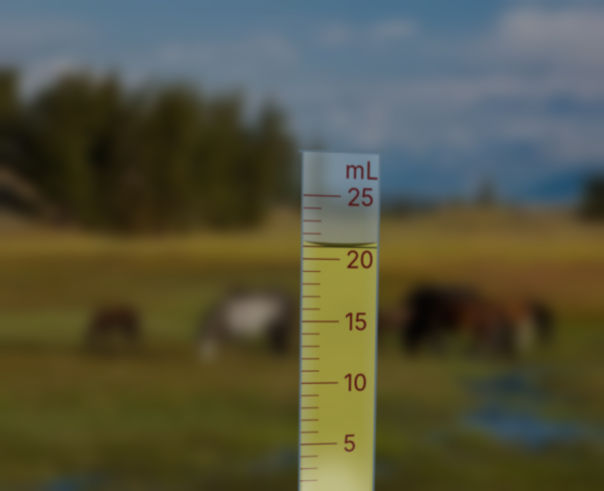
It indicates 21 mL
